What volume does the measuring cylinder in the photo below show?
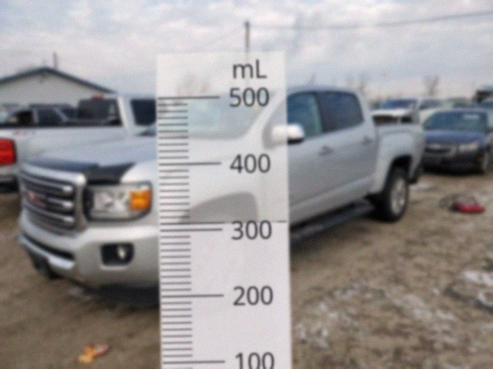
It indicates 310 mL
